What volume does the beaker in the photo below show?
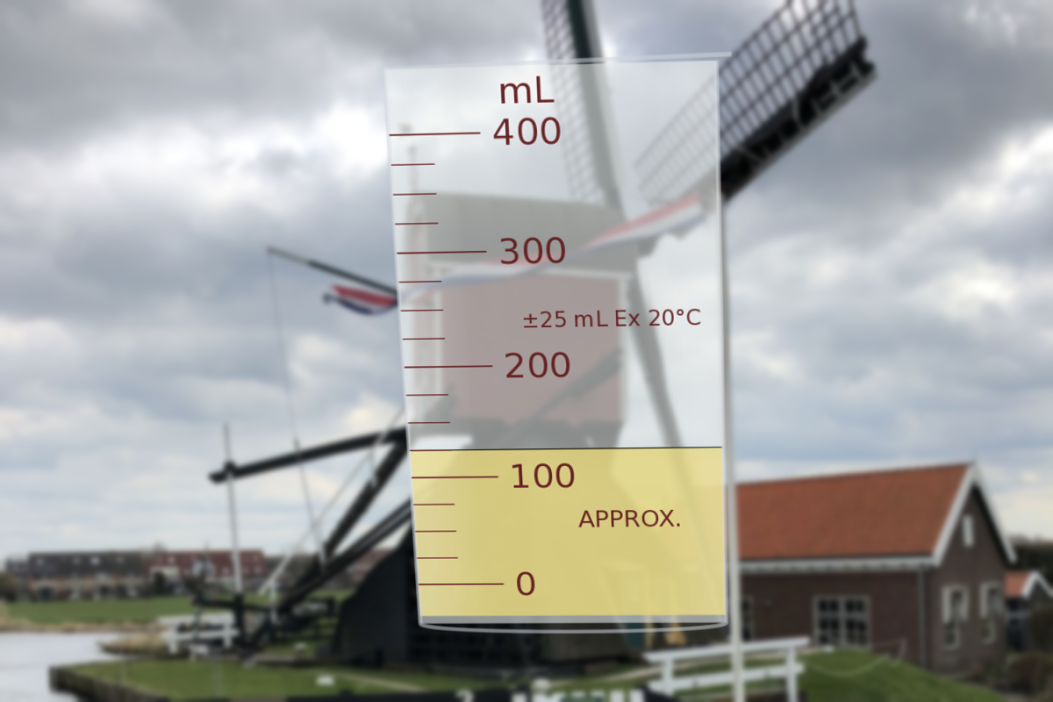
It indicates 125 mL
